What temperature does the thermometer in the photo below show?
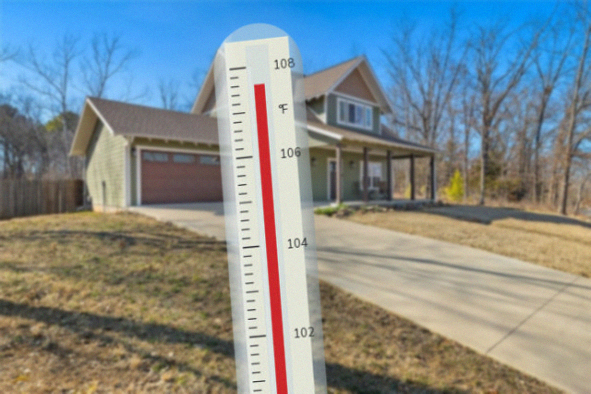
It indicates 107.6 °F
